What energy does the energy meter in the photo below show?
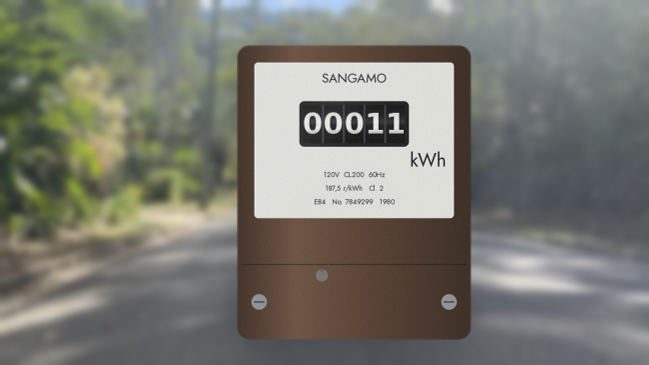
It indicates 11 kWh
